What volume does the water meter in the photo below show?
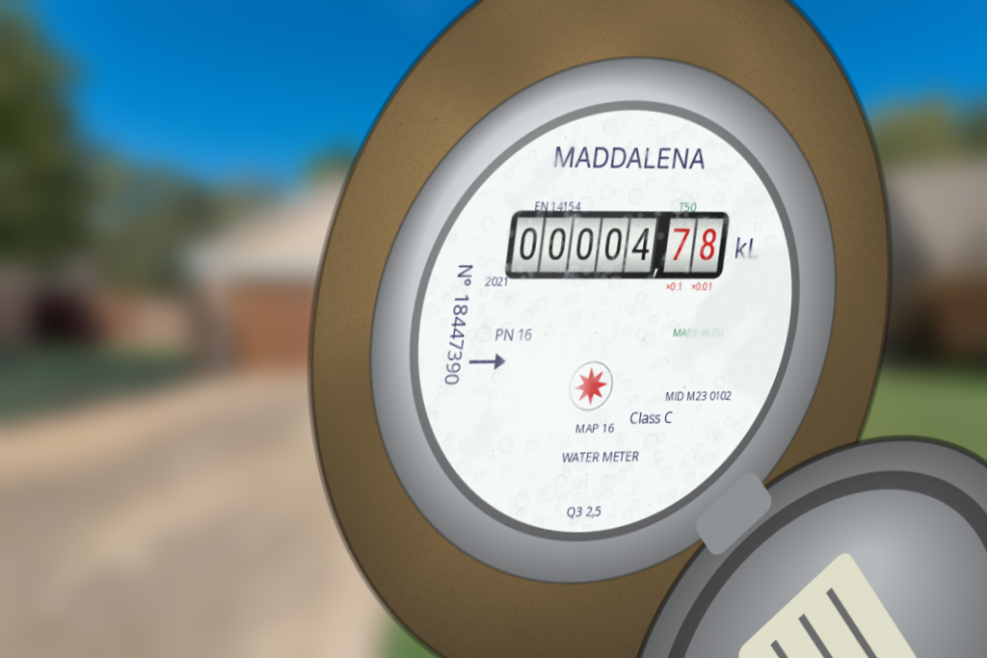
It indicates 4.78 kL
